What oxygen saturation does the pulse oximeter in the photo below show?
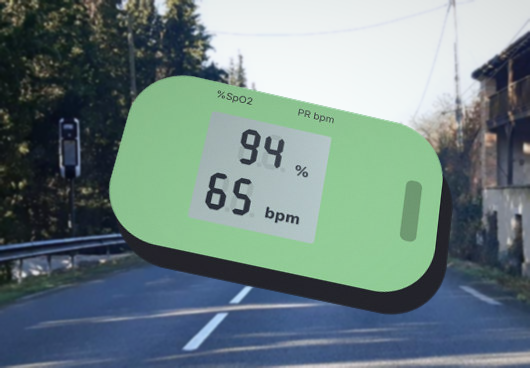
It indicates 94 %
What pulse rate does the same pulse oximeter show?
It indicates 65 bpm
